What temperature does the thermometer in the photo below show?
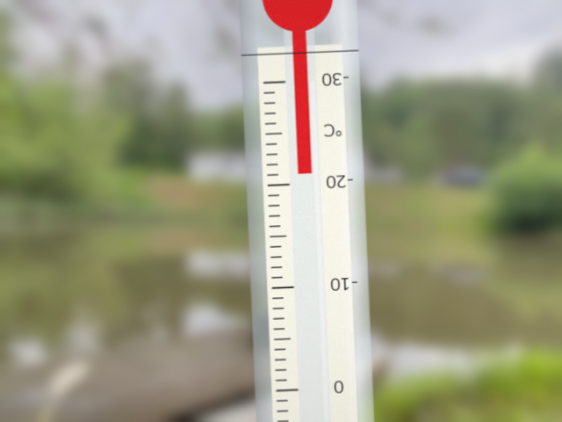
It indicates -21 °C
